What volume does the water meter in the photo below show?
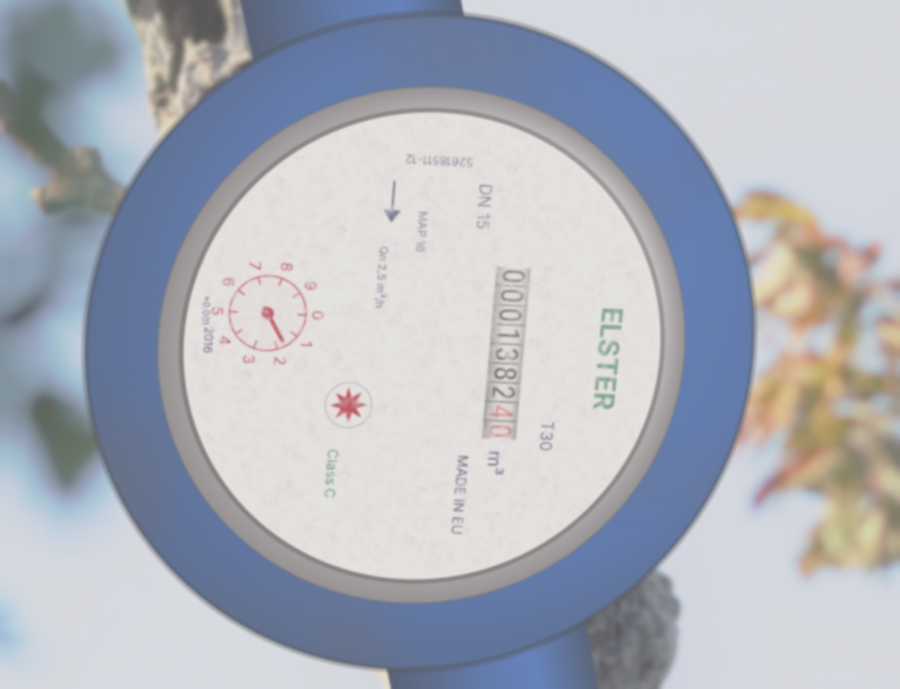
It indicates 1382.401 m³
